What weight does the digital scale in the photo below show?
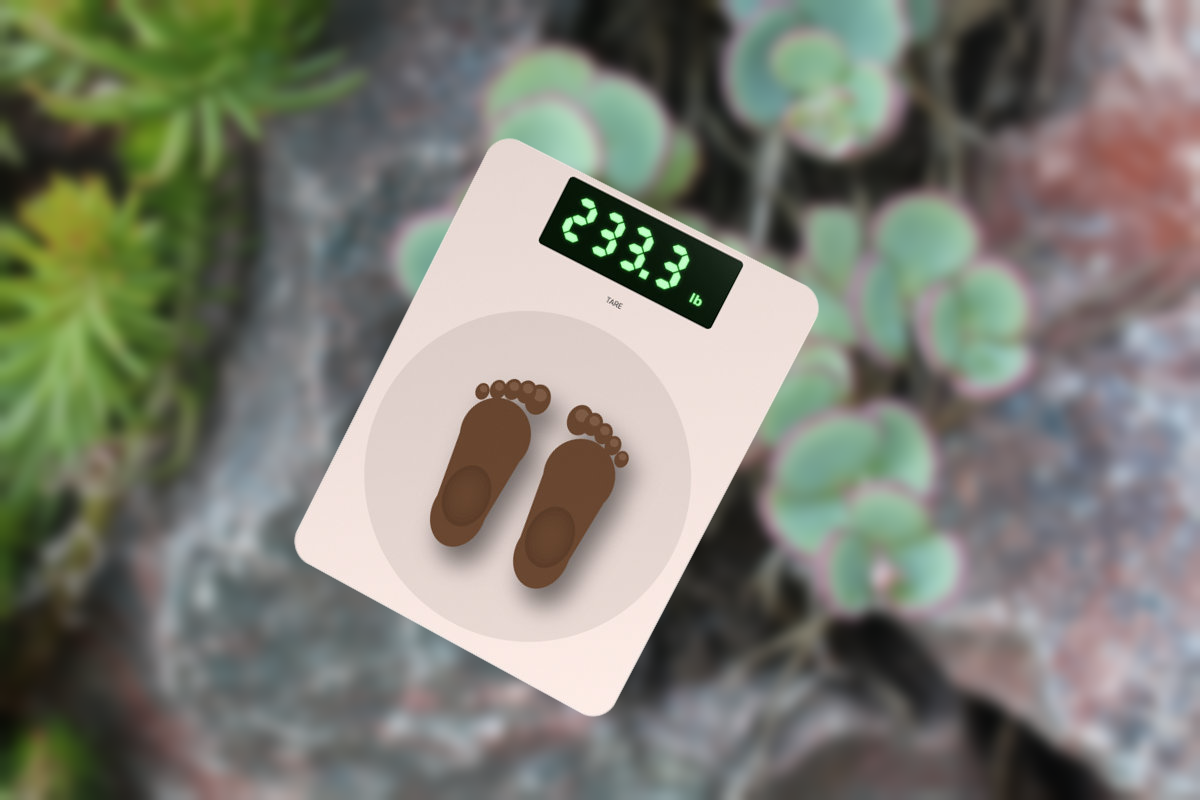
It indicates 233.3 lb
